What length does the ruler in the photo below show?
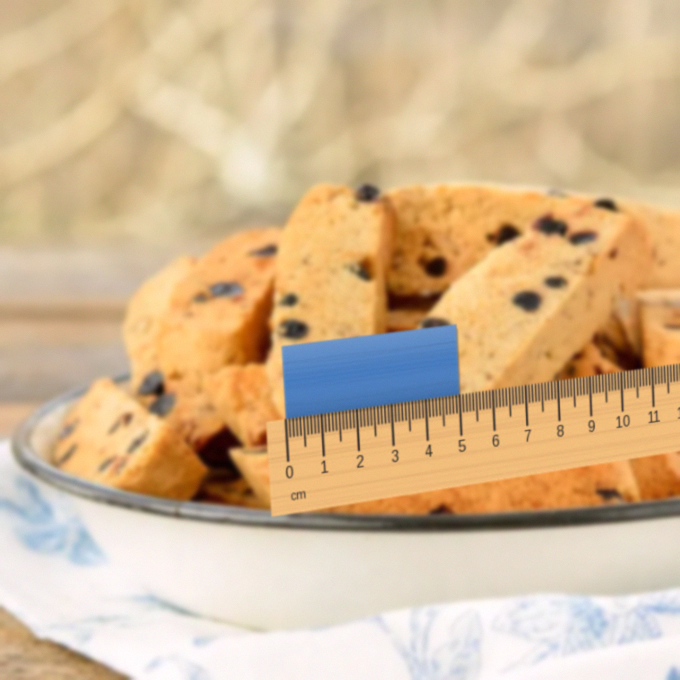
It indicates 5 cm
